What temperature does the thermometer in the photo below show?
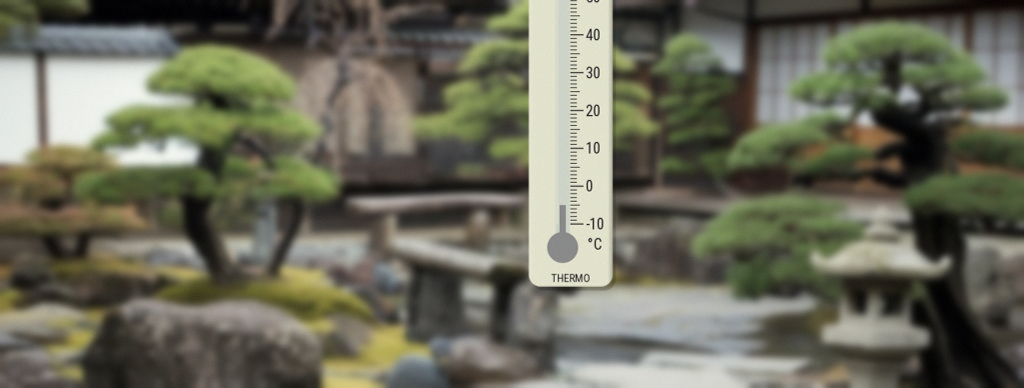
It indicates -5 °C
